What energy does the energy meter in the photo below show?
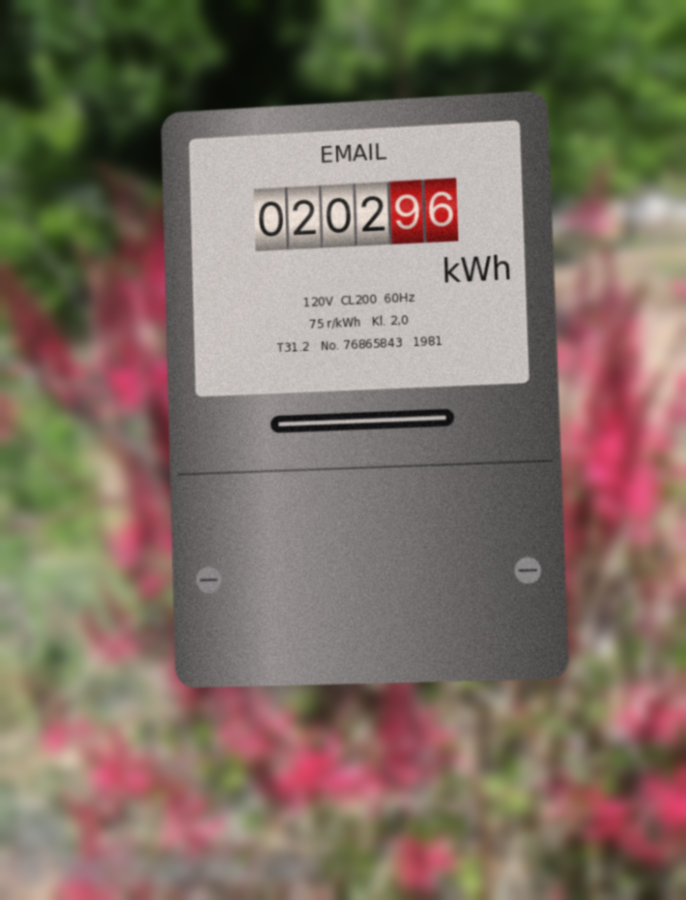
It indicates 202.96 kWh
